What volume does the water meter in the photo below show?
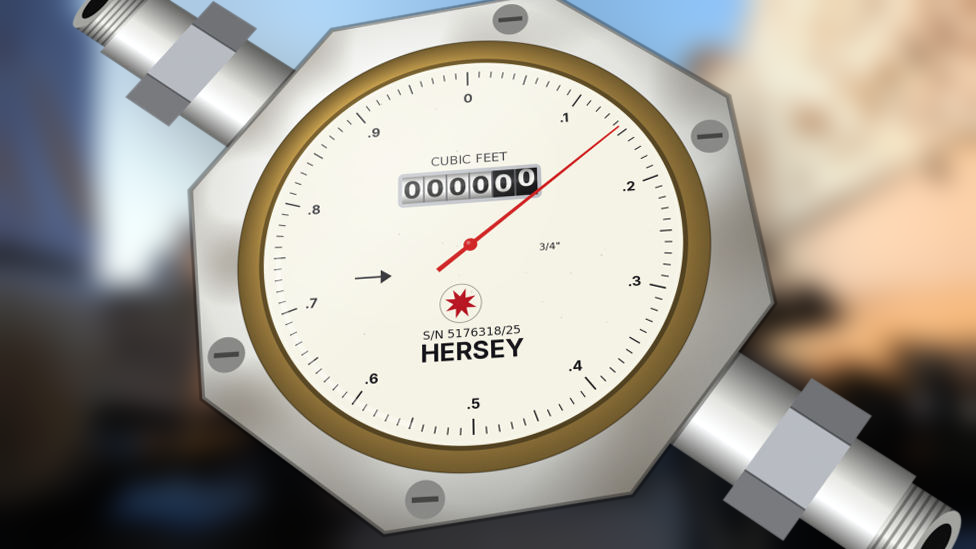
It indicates 0.14 ft³
